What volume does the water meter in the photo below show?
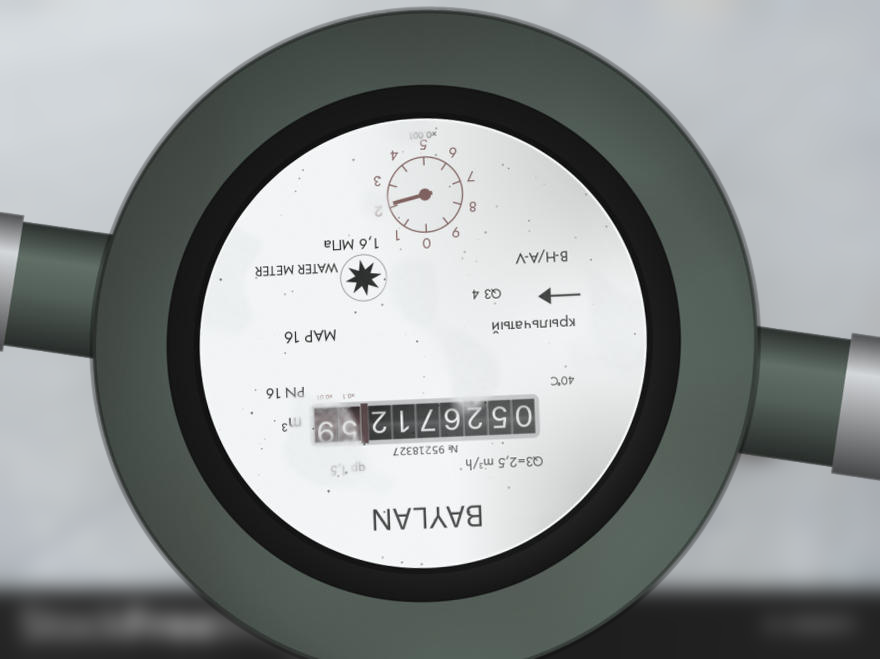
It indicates 526712.592 m³
